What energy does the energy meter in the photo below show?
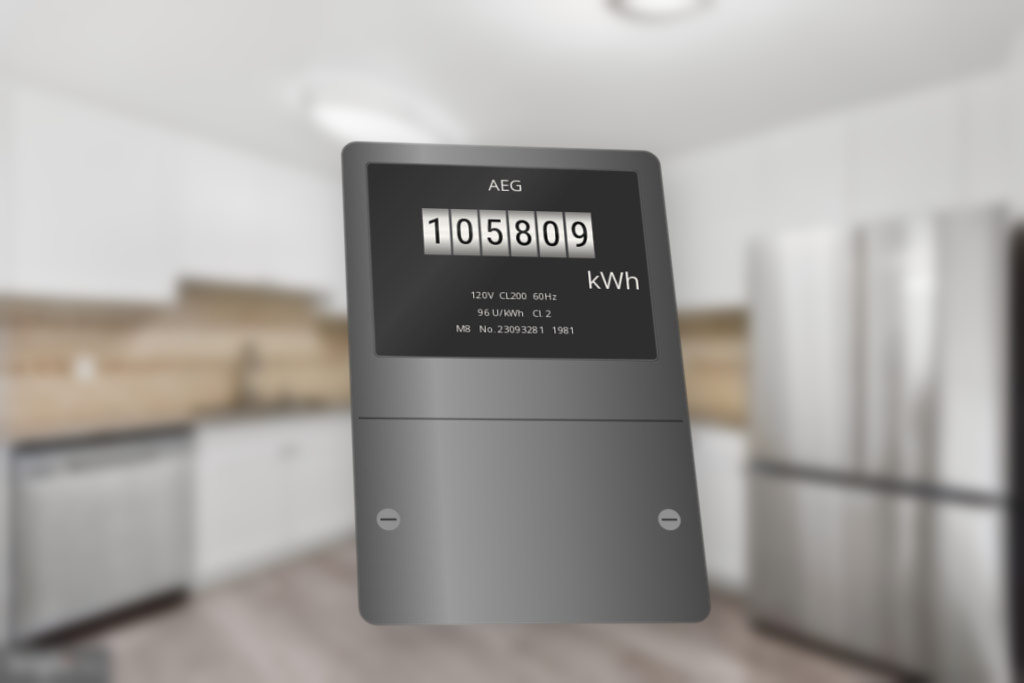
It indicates 105809 kWh
